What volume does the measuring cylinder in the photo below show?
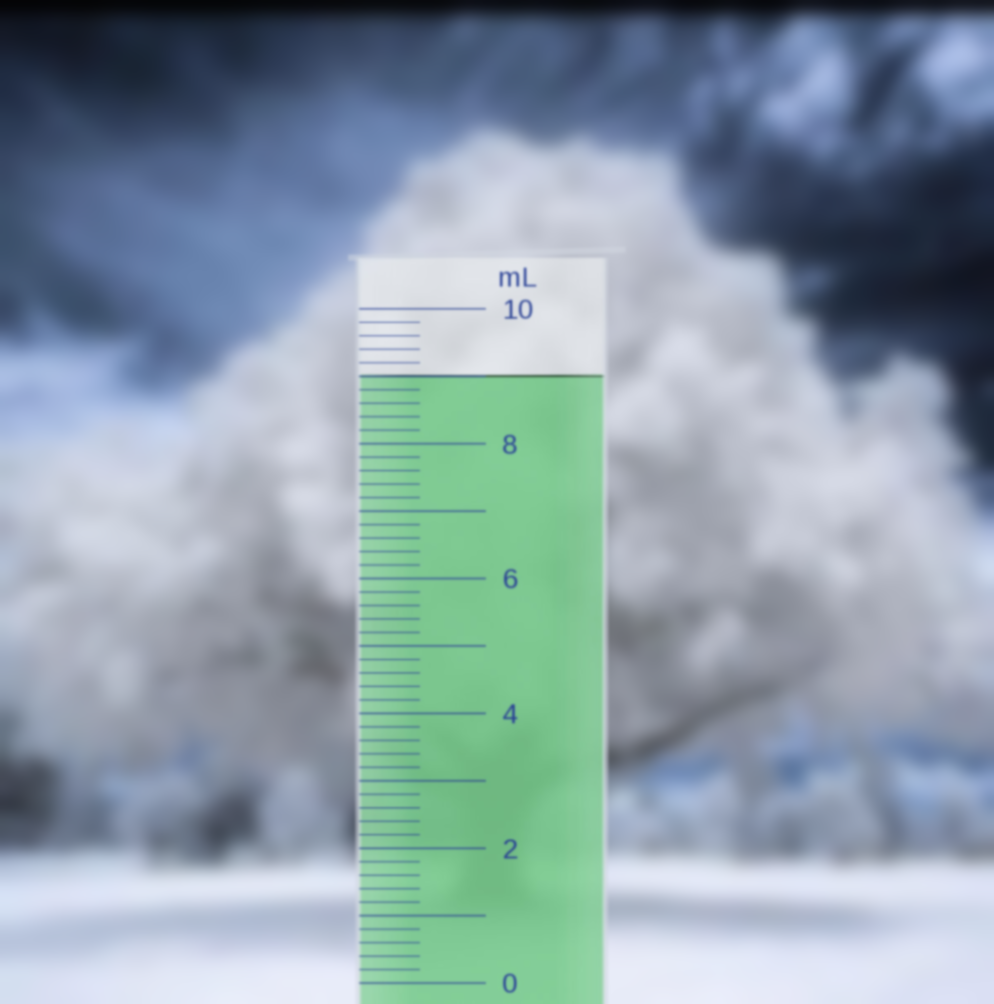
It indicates 9 mL
